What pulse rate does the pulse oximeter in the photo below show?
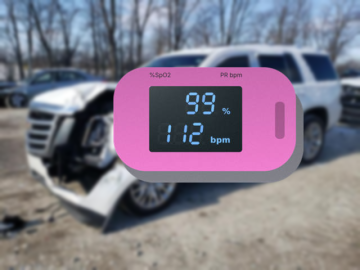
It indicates 112 bpm
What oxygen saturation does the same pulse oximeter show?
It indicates 99 %
